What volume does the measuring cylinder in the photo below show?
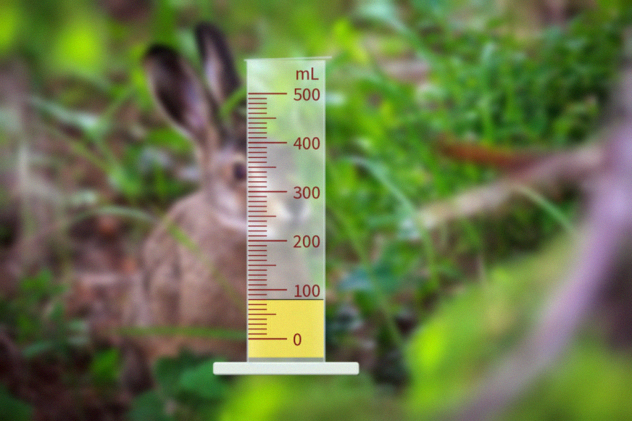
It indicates 80 mL
